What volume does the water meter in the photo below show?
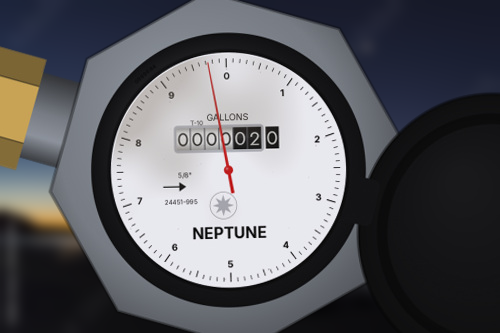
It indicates 19.7 gal
